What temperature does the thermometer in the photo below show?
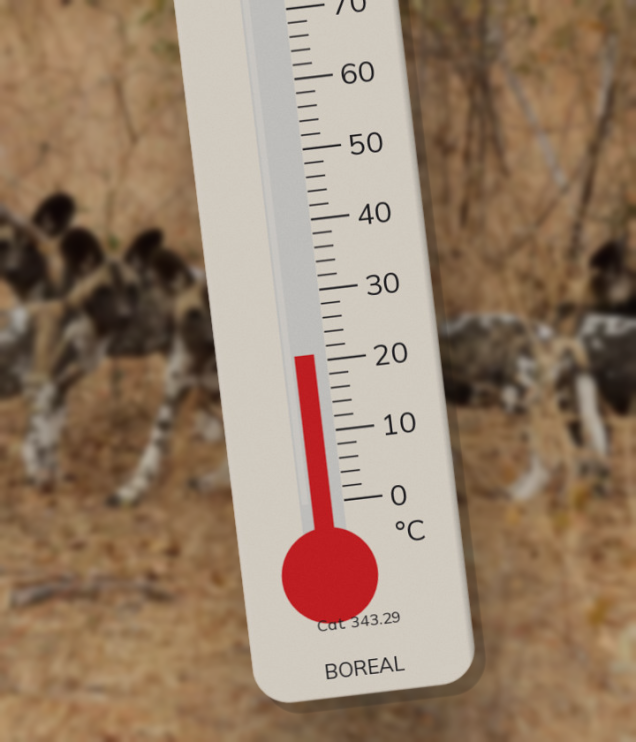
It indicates 21 °C
